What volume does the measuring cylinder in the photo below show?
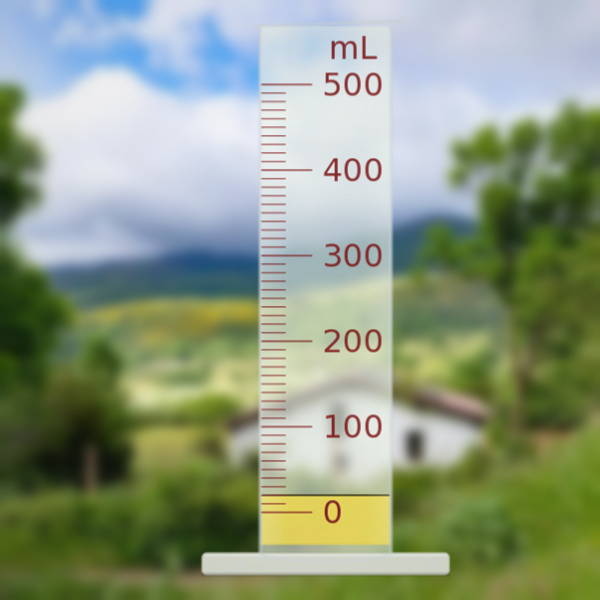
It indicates 20 mL
